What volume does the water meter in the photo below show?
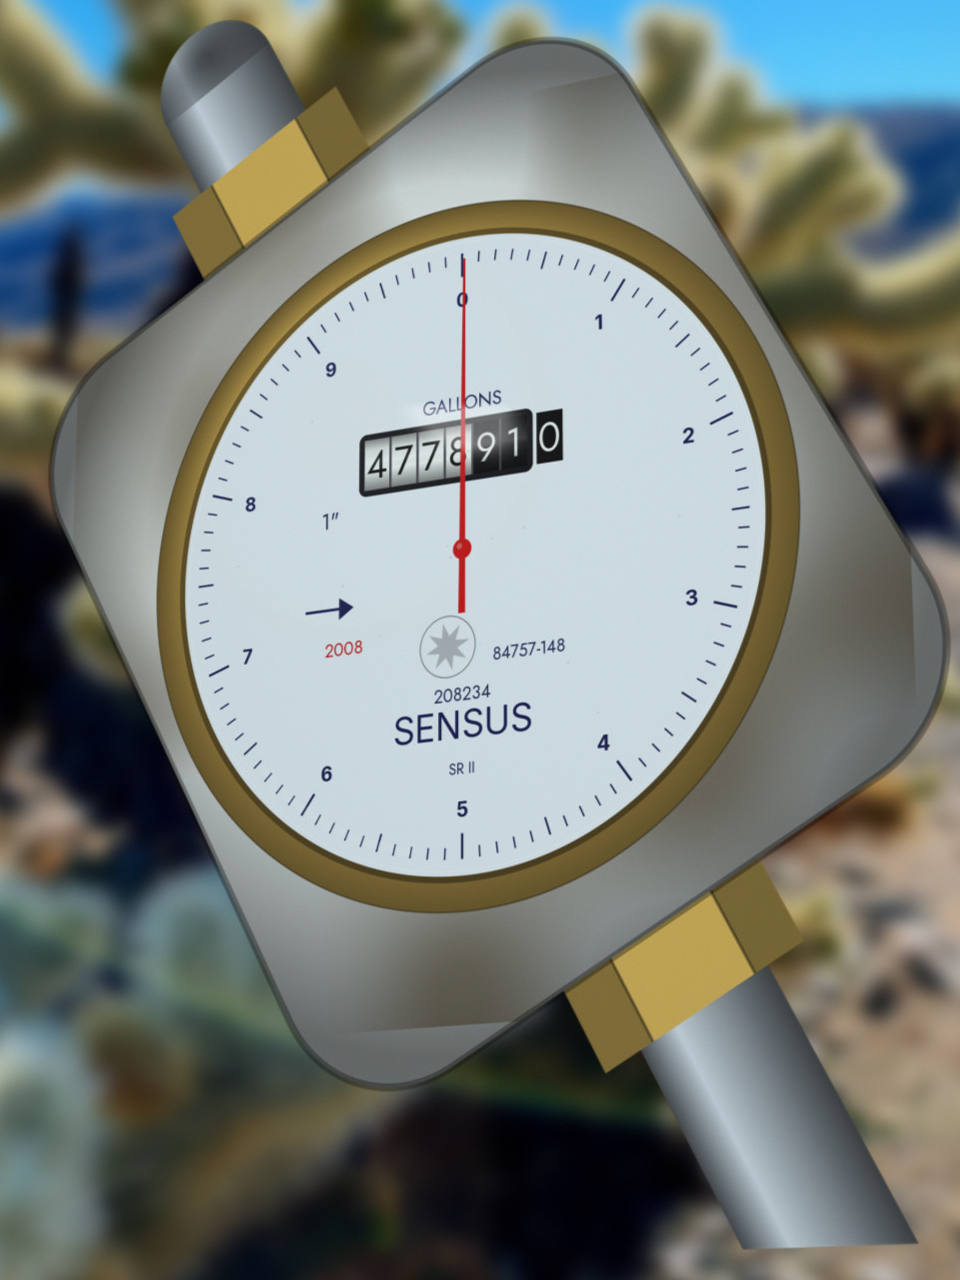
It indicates 4778910.0 gal
